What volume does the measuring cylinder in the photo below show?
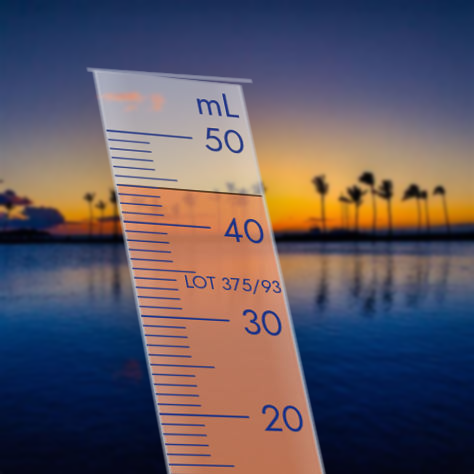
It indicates 44 mL
